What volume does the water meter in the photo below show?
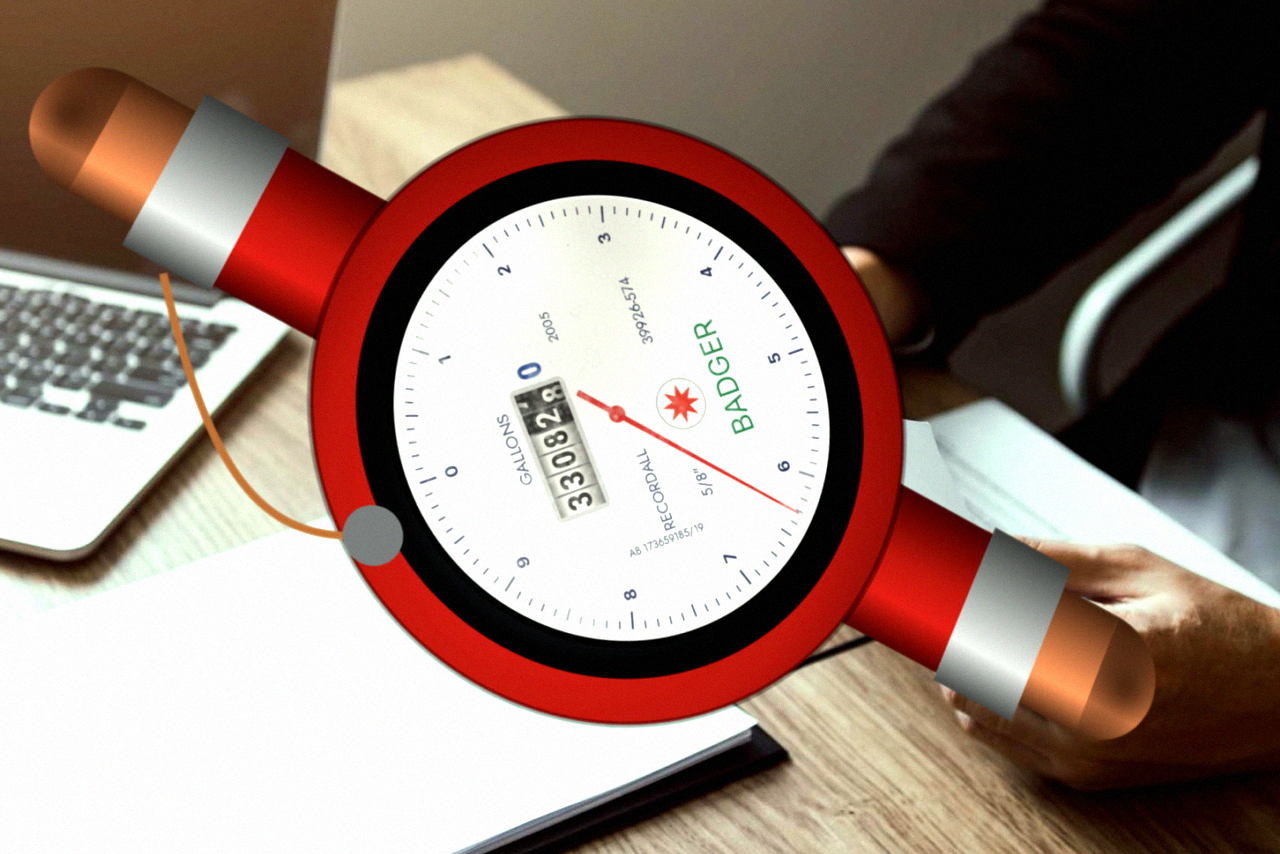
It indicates 3308276.3 gal
